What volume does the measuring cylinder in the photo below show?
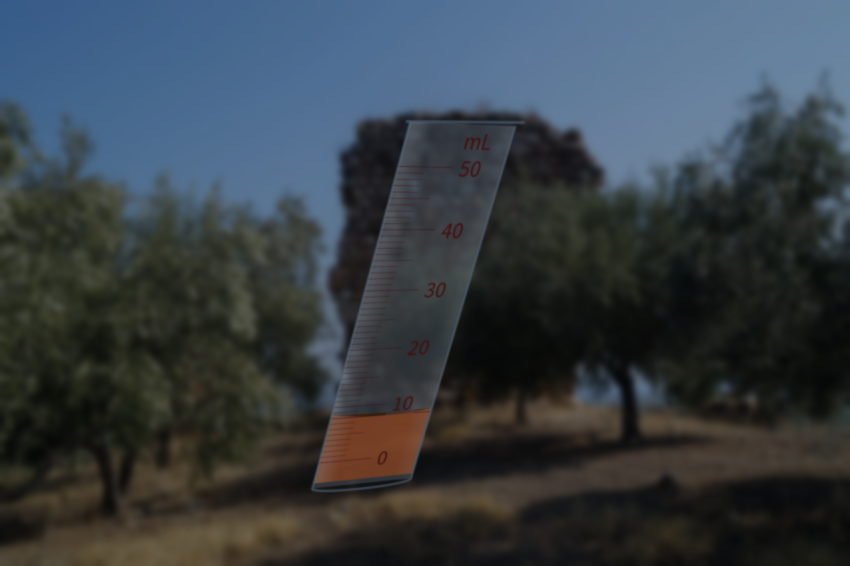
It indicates 8 mL
